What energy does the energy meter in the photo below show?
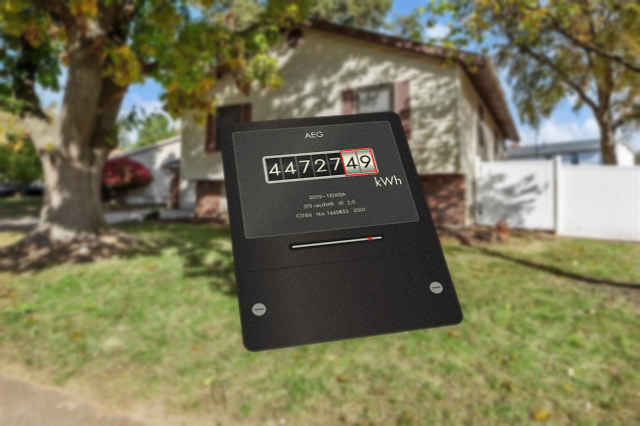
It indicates 44727.49 kWh
